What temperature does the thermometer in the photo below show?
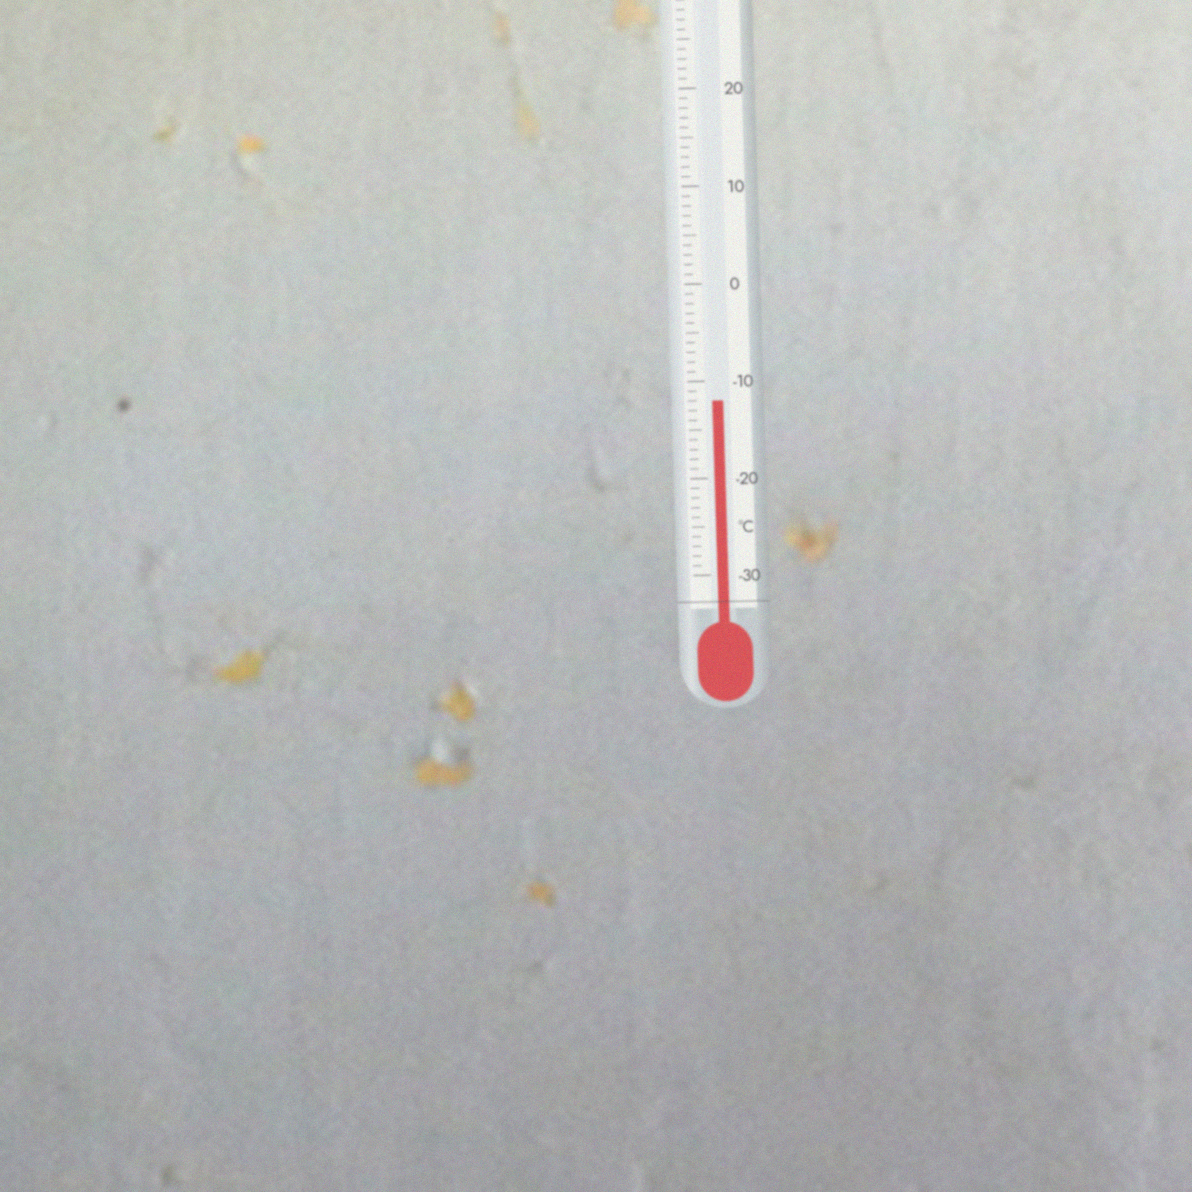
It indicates -12 °C
